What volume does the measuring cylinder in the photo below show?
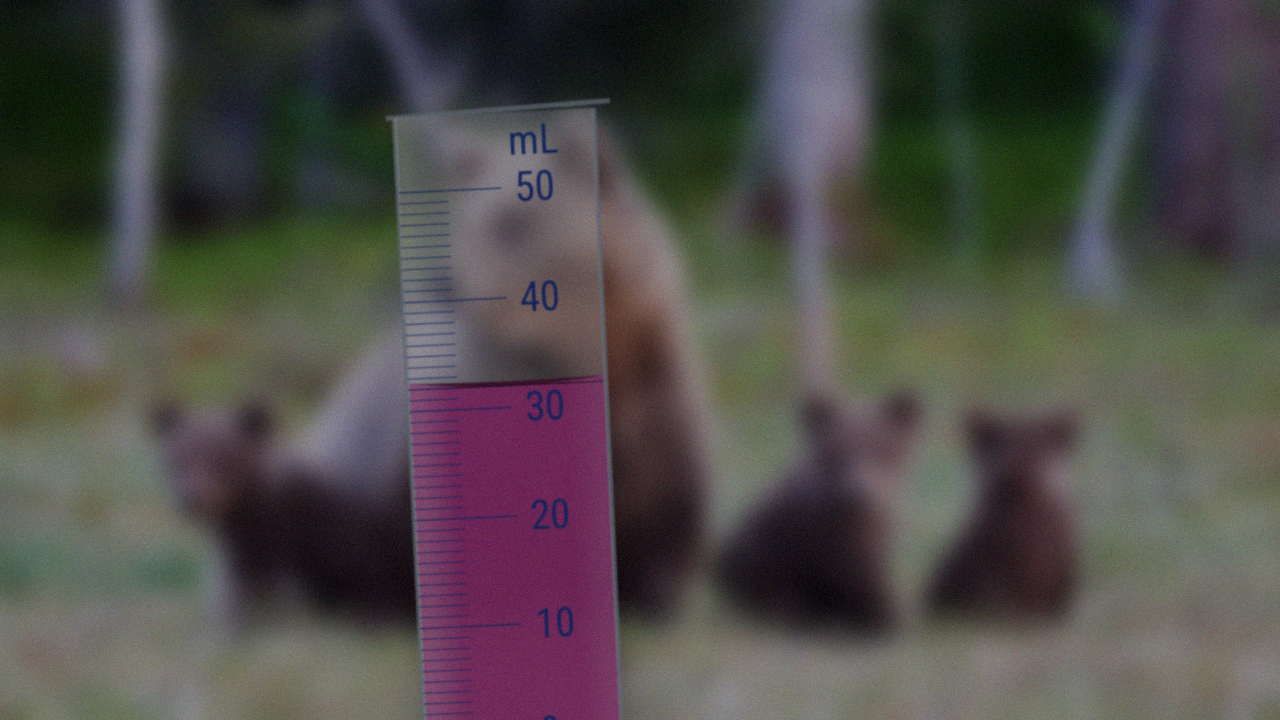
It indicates 32 mL
